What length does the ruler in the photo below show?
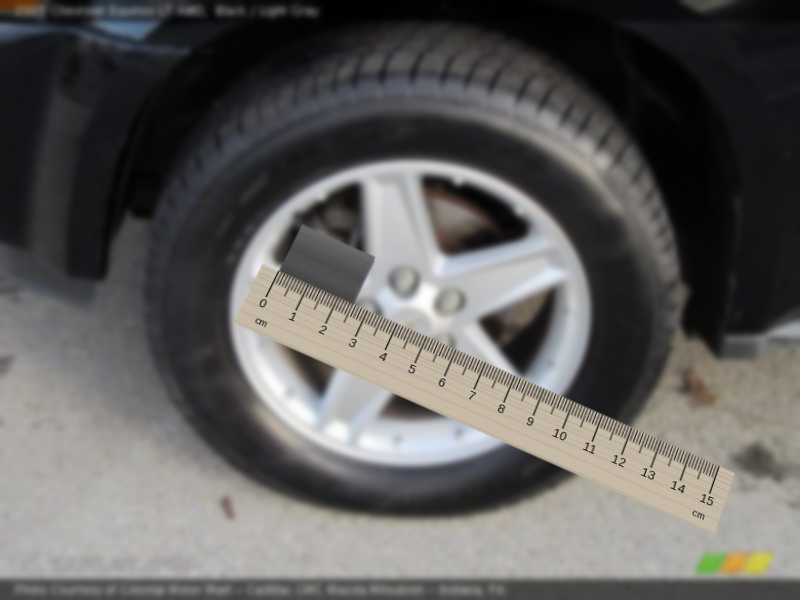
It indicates 2.5 cm
